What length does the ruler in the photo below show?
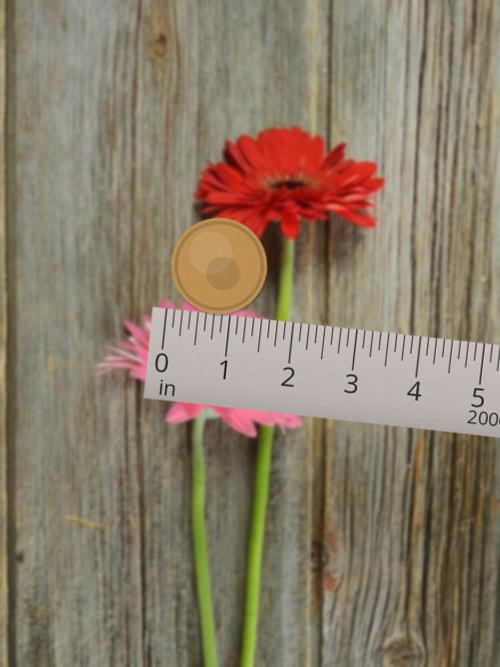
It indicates 1.5 in
